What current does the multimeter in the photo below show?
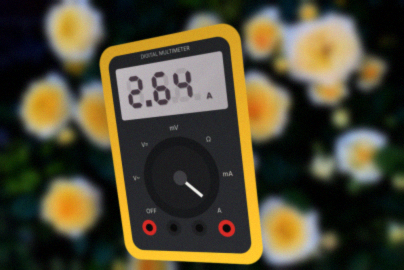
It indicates 2.64 A
